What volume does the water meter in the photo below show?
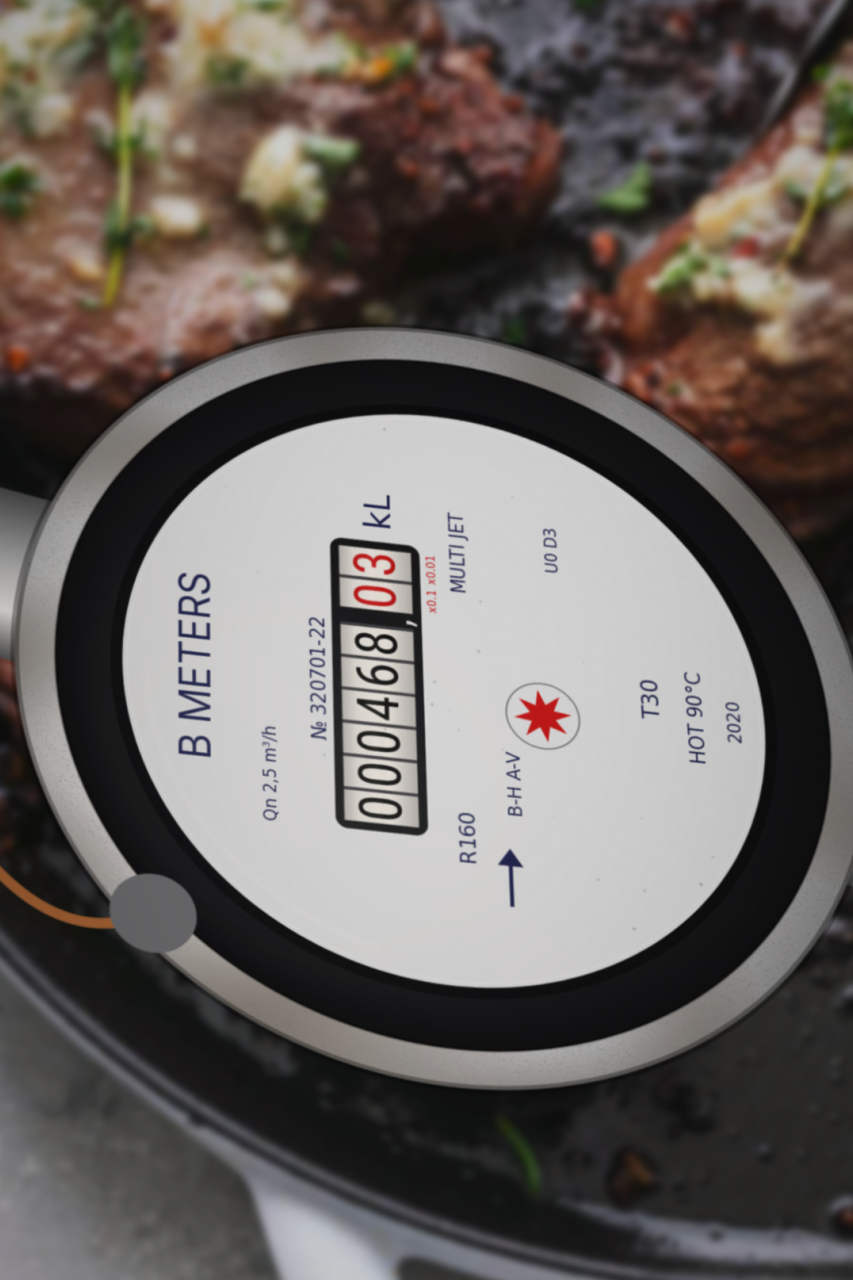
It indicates 468.03 kL
